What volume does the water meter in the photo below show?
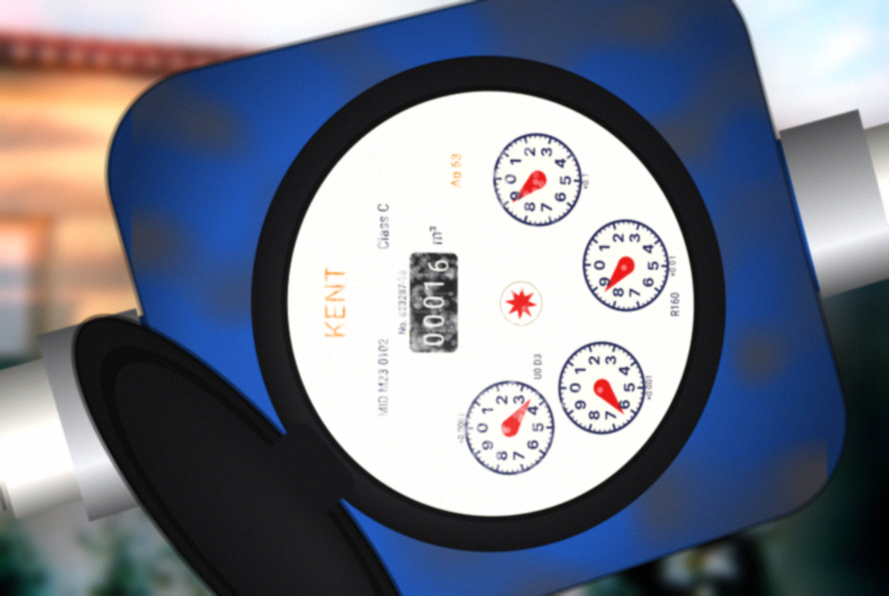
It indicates 15.8863 m³
